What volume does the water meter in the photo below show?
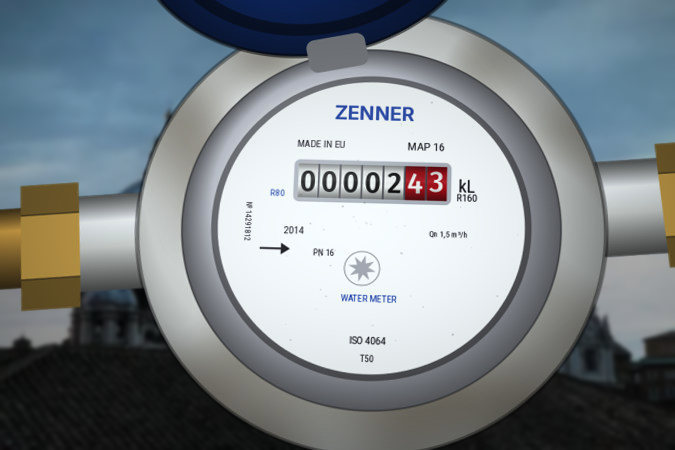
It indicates 2.43 kL
